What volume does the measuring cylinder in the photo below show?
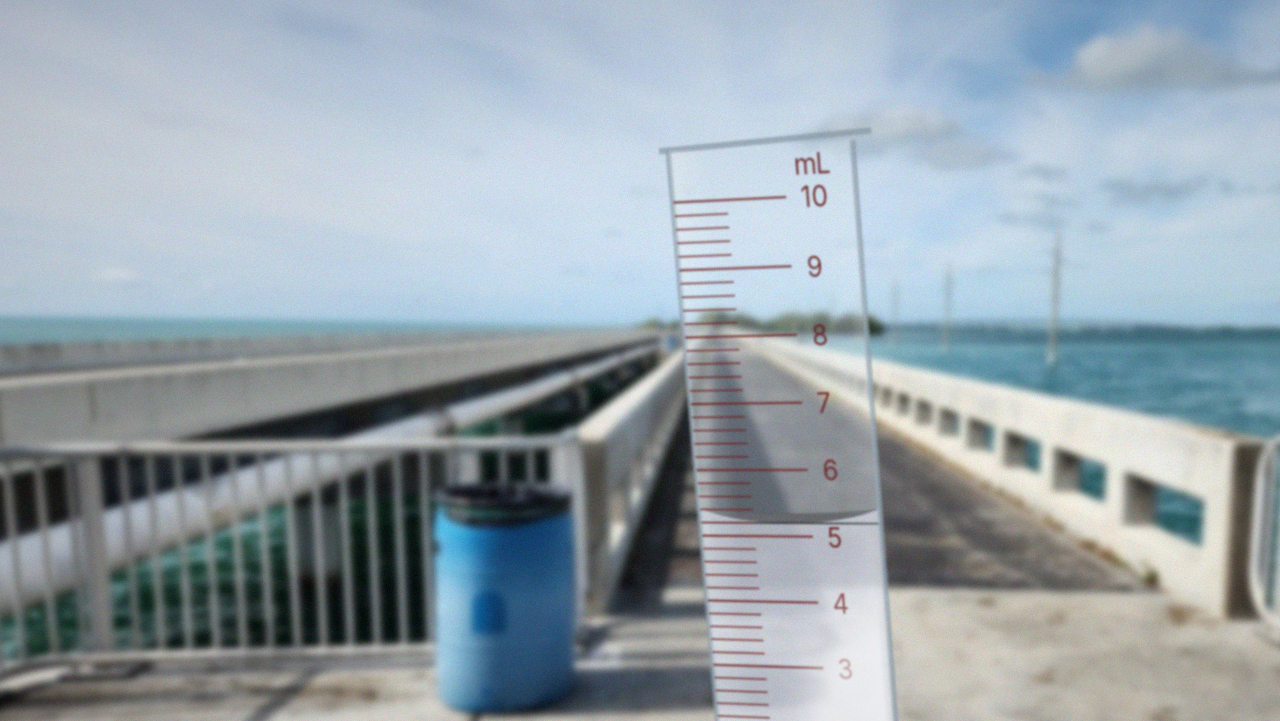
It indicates 5.2 mL
